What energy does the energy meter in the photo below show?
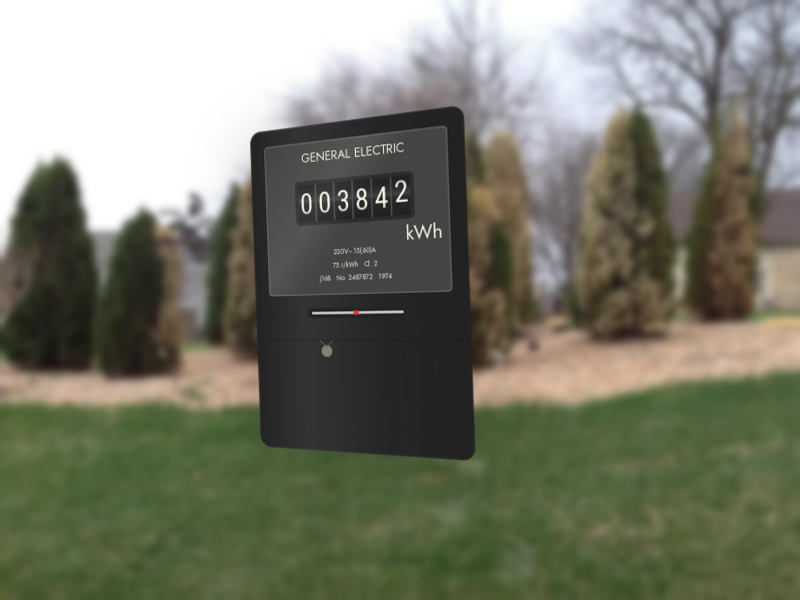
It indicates 3842 kWh
